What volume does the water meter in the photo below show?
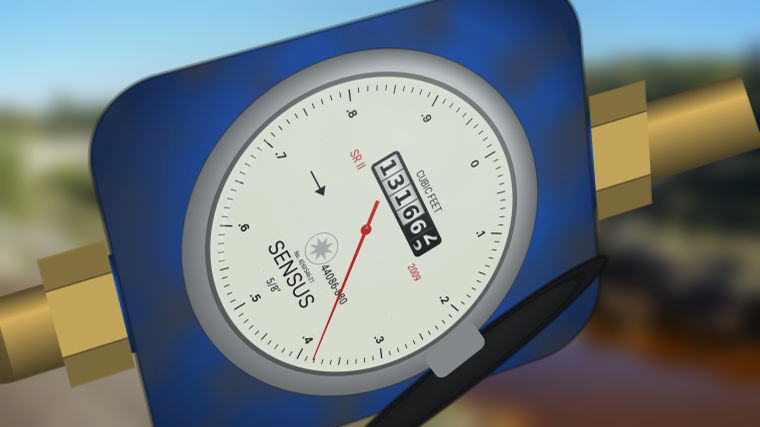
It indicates 131662.38 ft³
